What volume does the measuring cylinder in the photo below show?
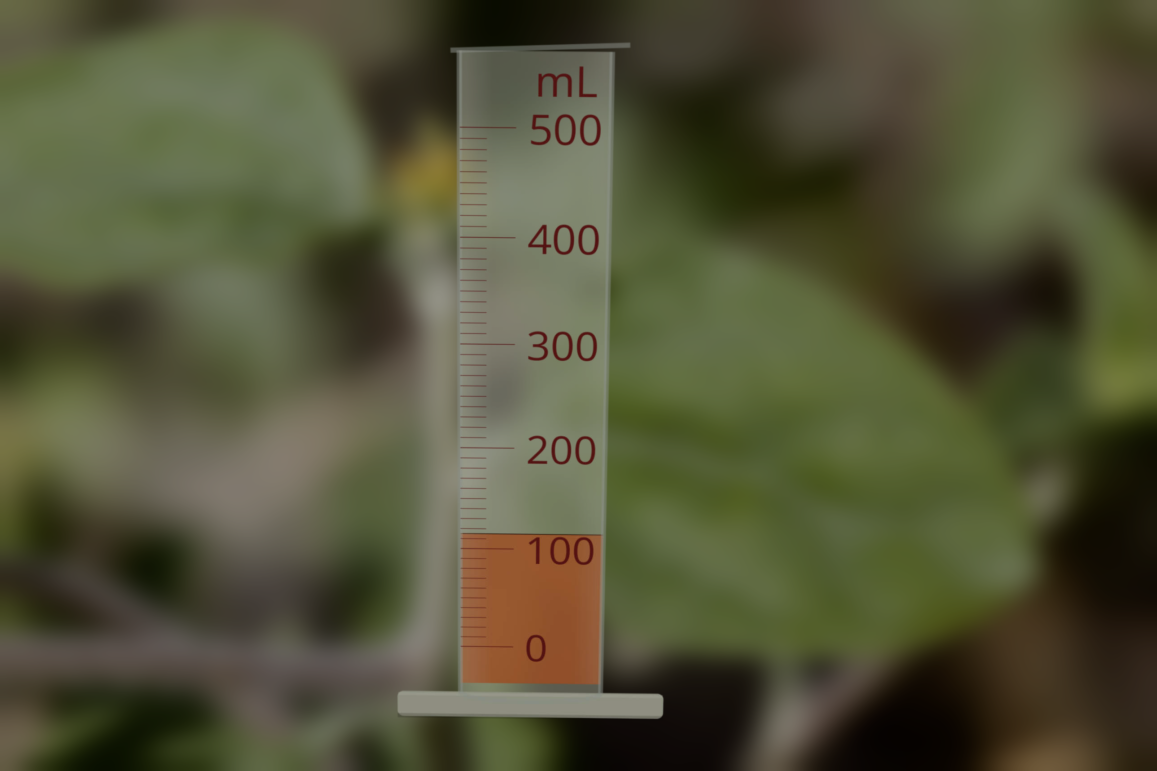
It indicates 115 mL
